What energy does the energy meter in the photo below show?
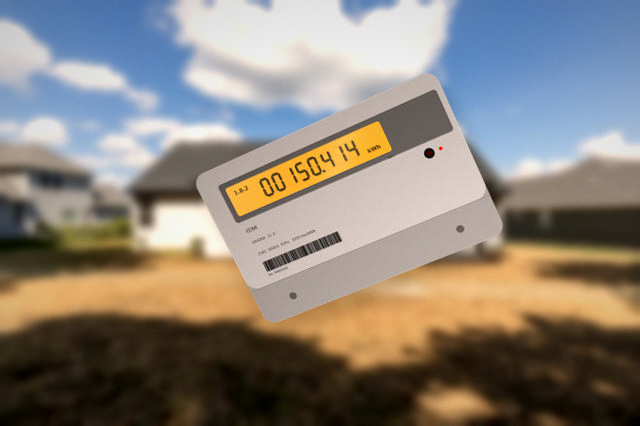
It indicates 150.414 kWh
